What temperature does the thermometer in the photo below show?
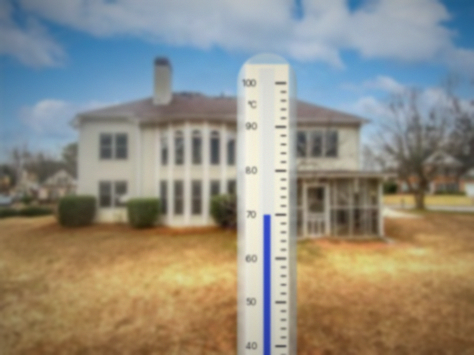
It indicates 70 °C
